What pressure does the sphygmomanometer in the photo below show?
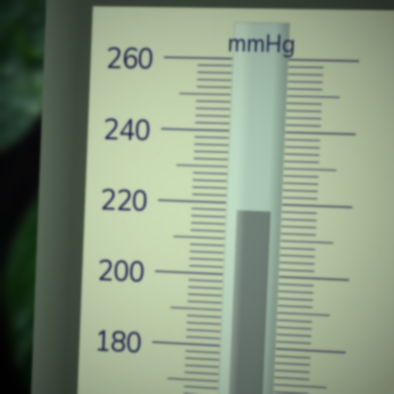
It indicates 218 mmHg
